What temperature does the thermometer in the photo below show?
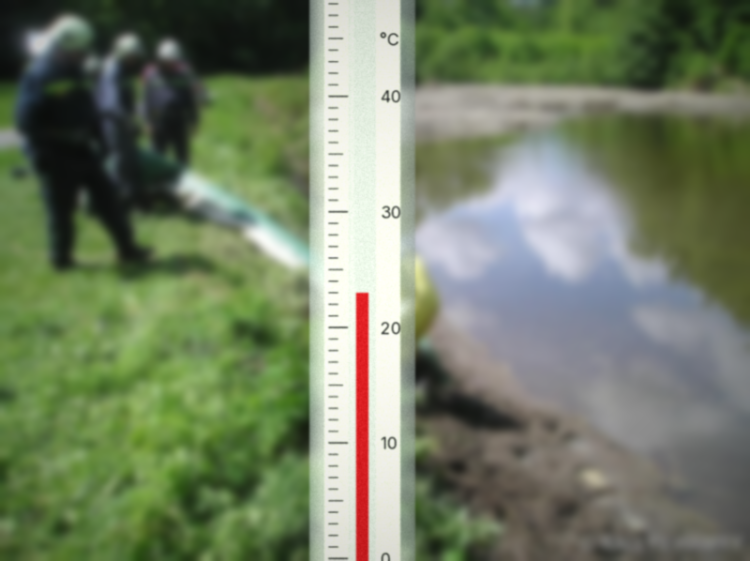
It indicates 23 °C
